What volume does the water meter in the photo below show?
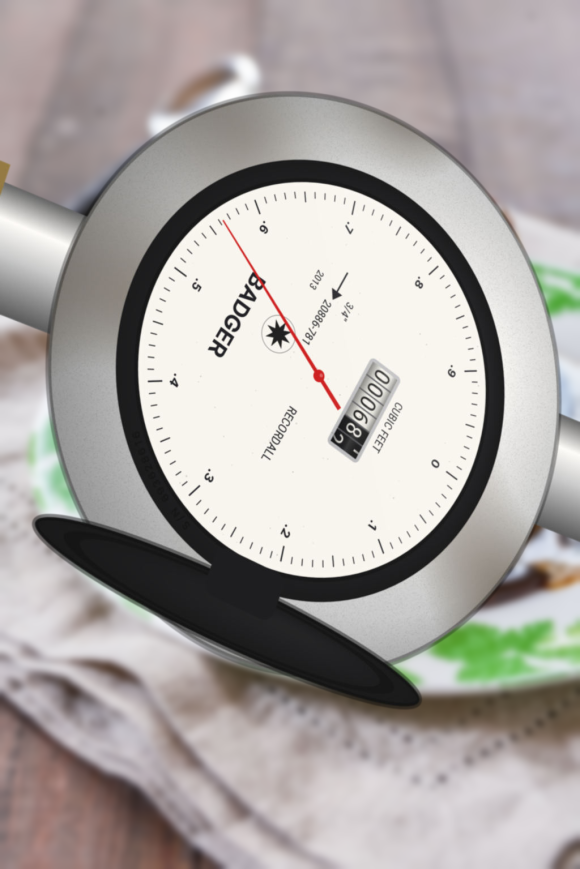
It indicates 681.56 ft³
